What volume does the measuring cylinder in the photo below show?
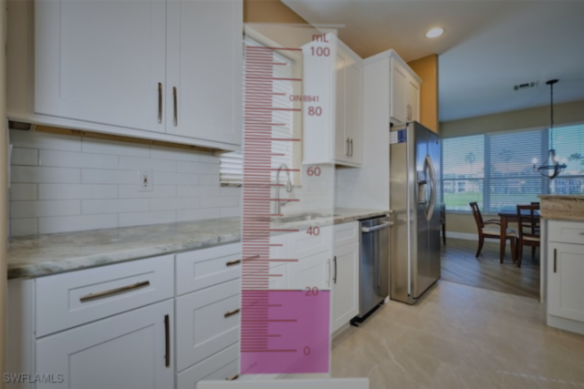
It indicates 20 mL
